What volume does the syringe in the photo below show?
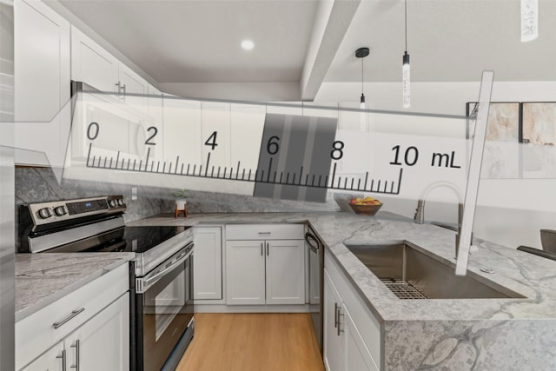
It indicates 5.6 mL
